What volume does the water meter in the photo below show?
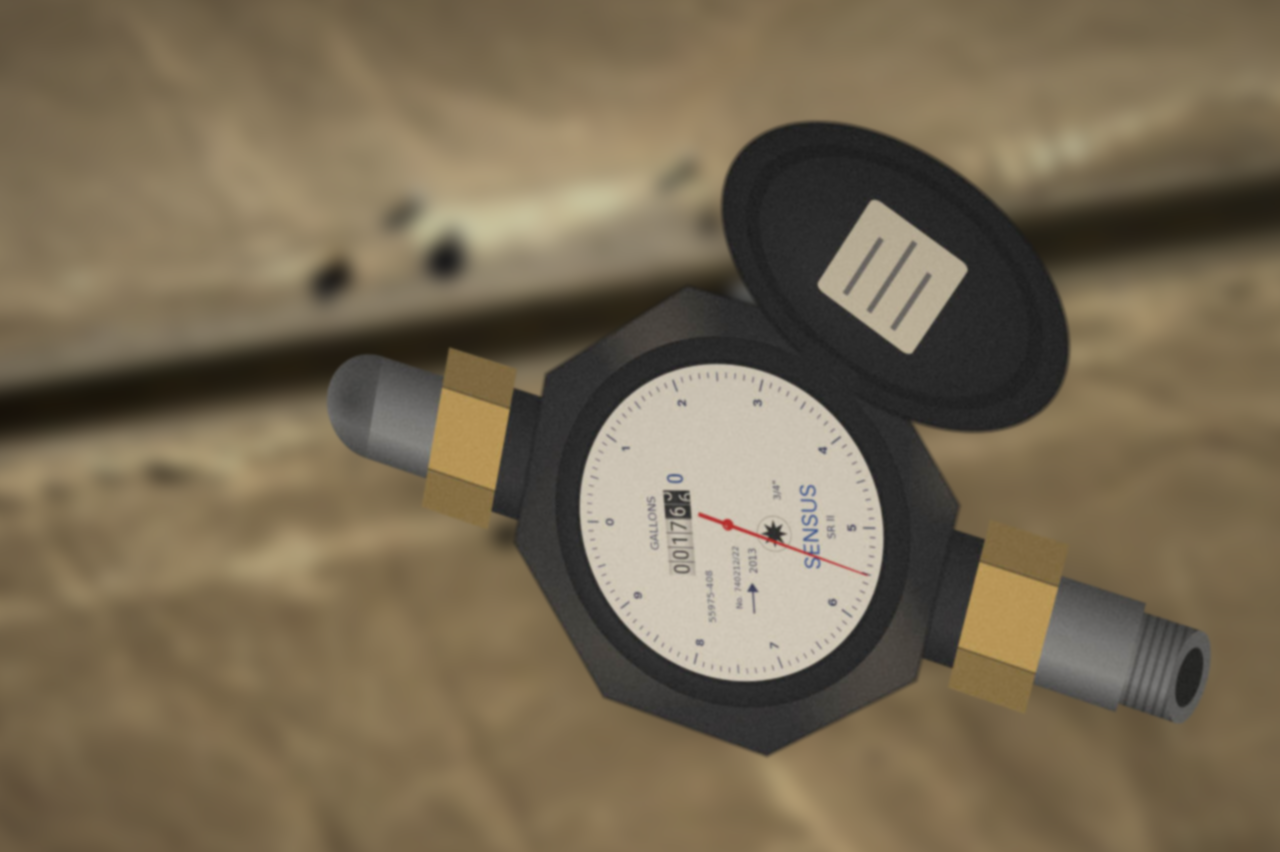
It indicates 17655.5 gal
